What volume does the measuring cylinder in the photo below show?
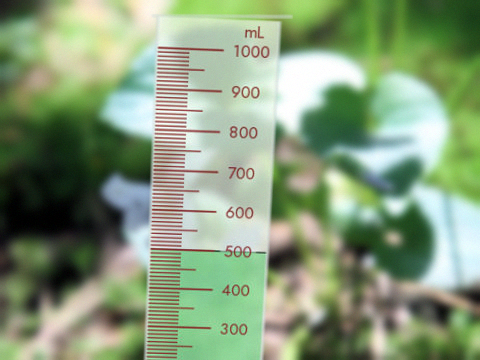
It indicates 500 mL
